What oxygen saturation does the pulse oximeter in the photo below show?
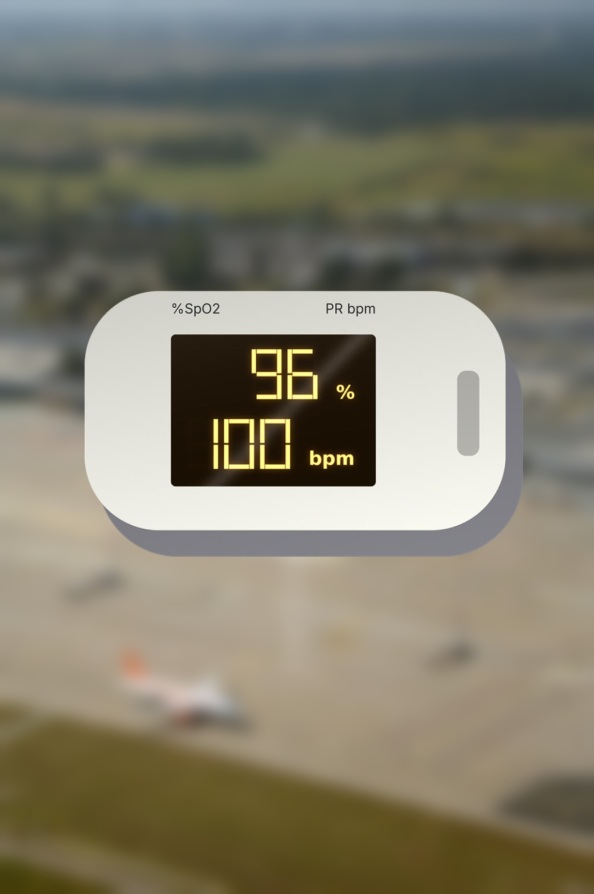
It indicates 96 %
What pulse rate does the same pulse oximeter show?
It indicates 100 bpm
